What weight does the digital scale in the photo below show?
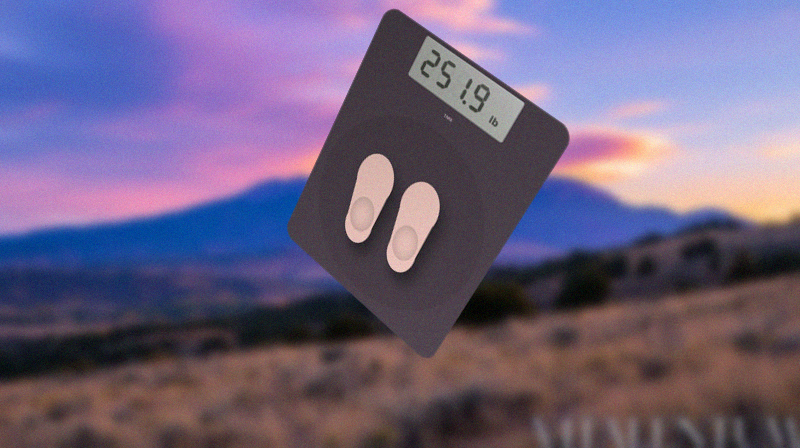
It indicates 251.9 lb
